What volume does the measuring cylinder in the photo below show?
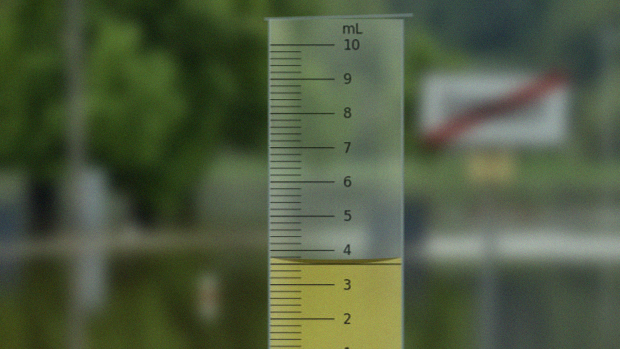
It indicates 3.6 mL
